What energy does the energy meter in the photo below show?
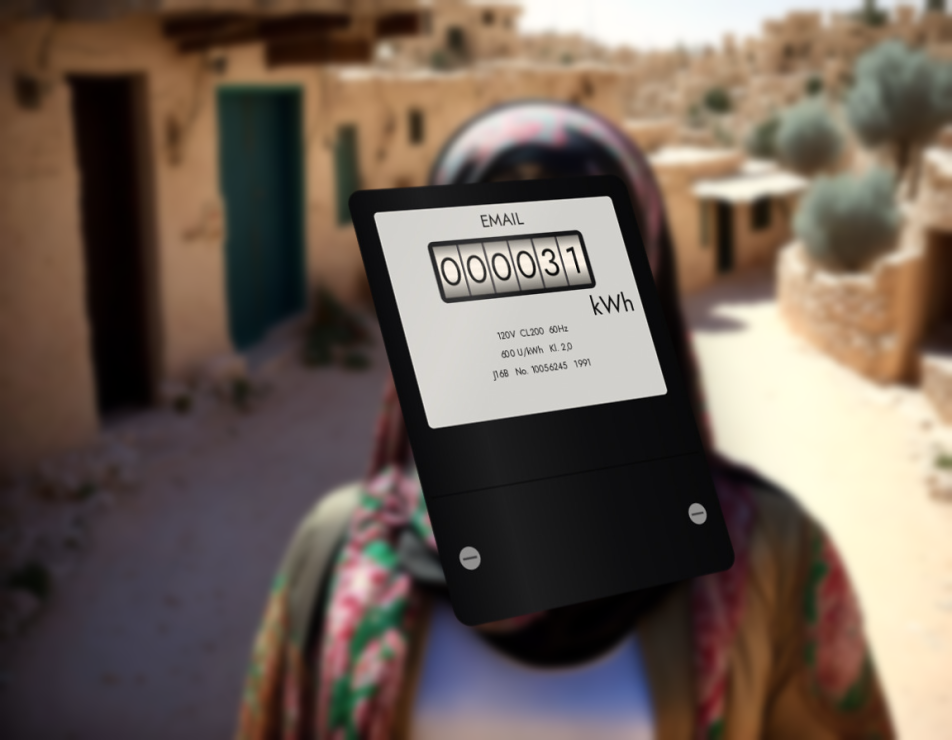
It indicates 31 kWh
